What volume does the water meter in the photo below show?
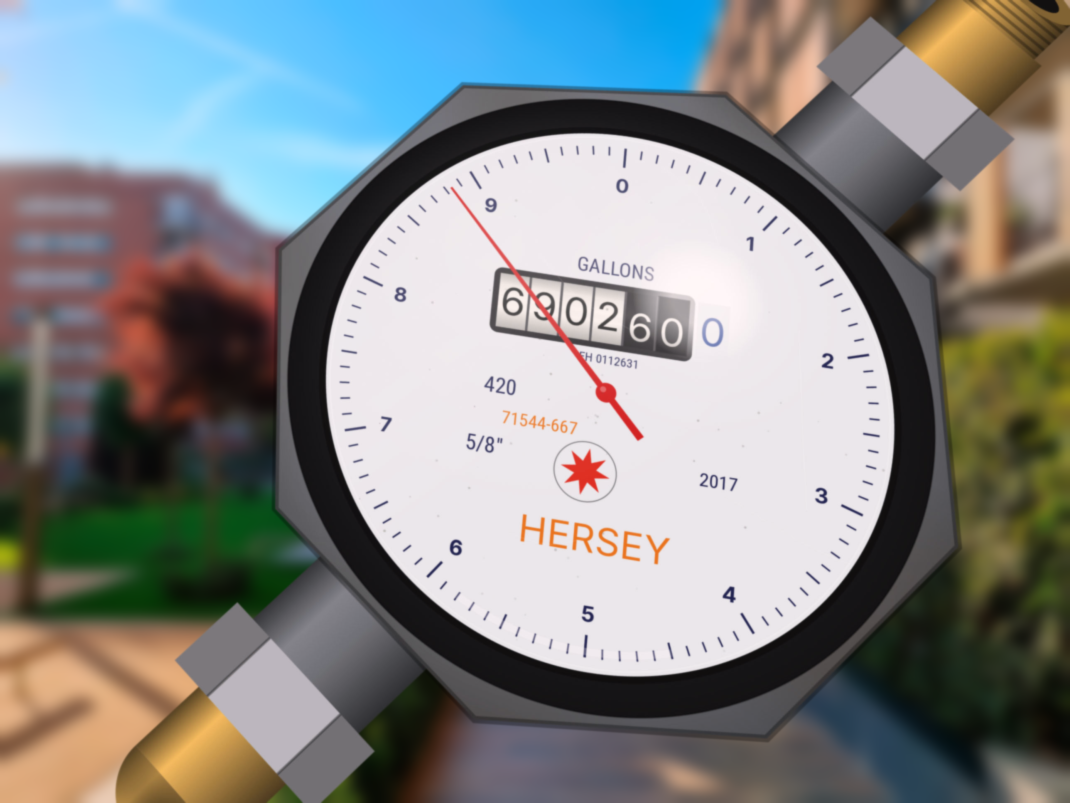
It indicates 6902598.8 gal
